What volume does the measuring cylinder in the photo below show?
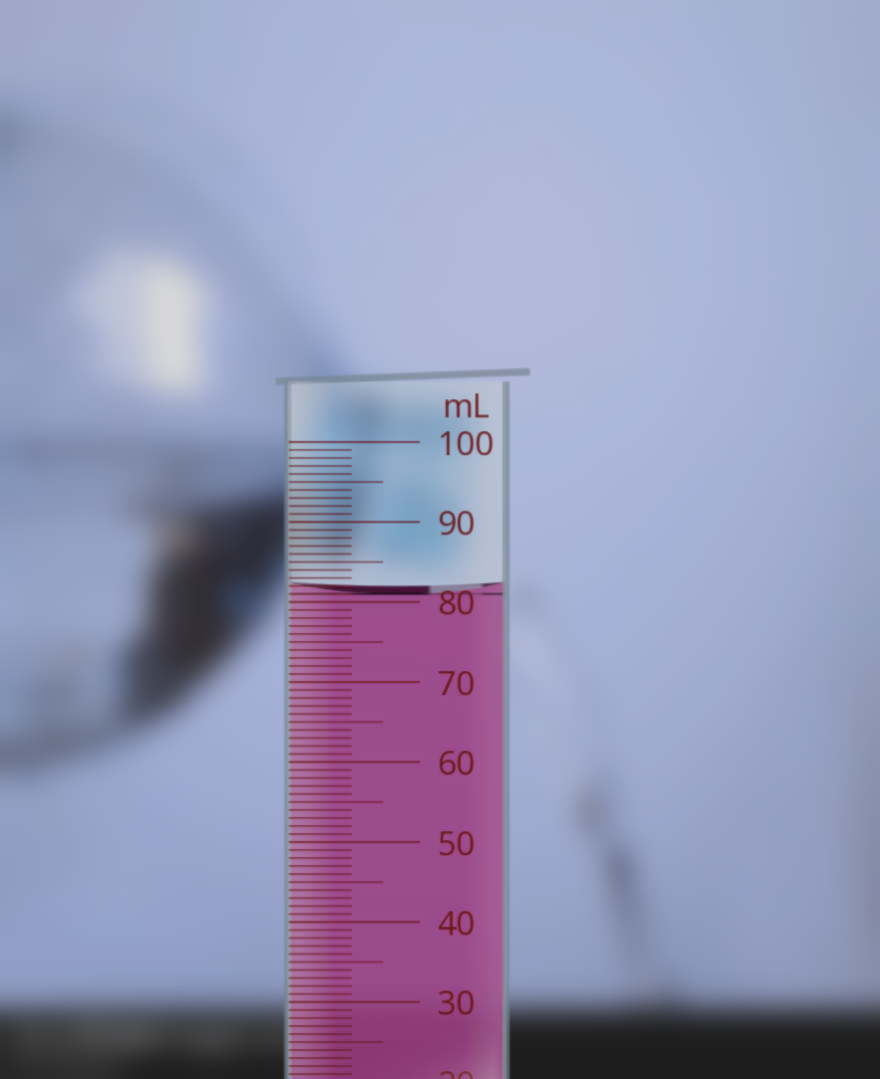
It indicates 81 mL
